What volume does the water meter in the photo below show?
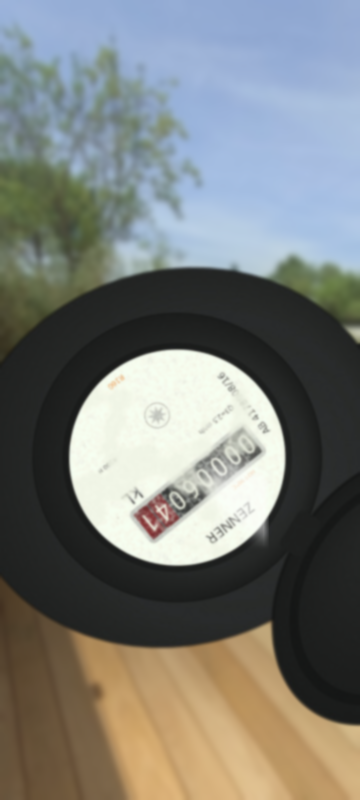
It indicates 60.41 kL
